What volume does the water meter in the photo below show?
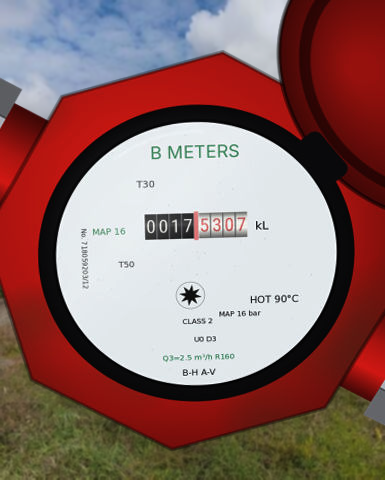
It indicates 17.5307 kL
